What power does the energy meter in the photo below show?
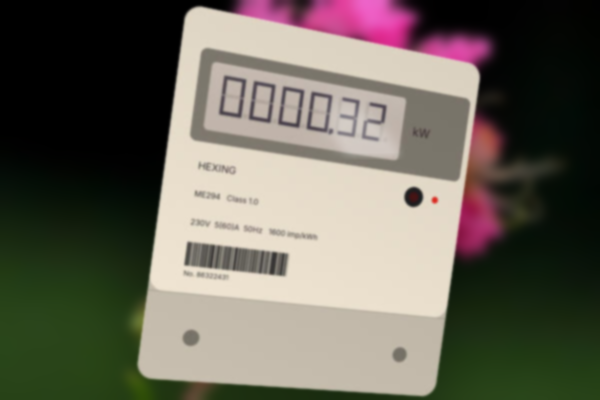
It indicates 0.32 kW
